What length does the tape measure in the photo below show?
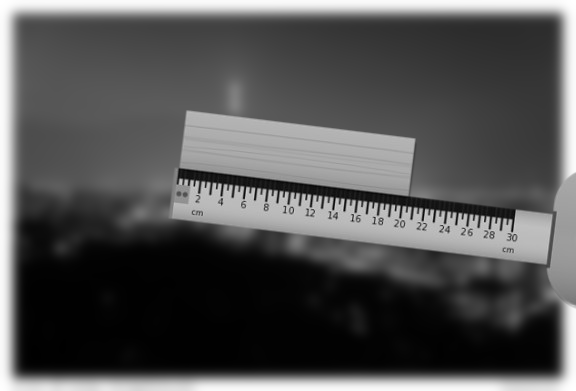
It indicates 20.5 cm
